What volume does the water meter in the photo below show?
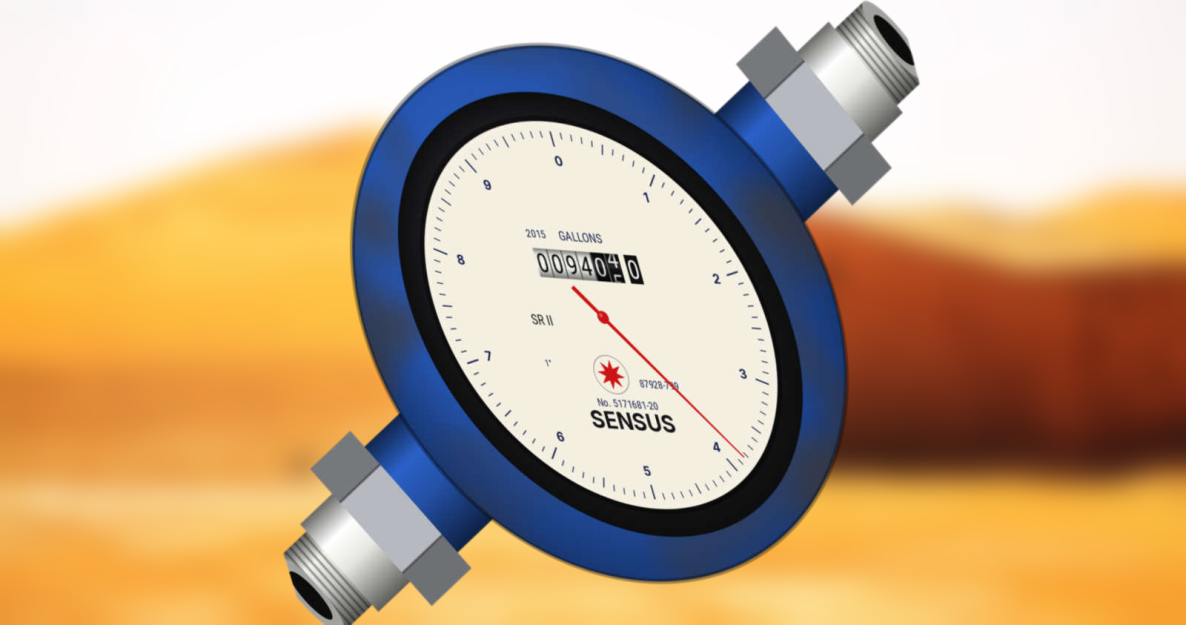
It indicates 94043.8 gal
